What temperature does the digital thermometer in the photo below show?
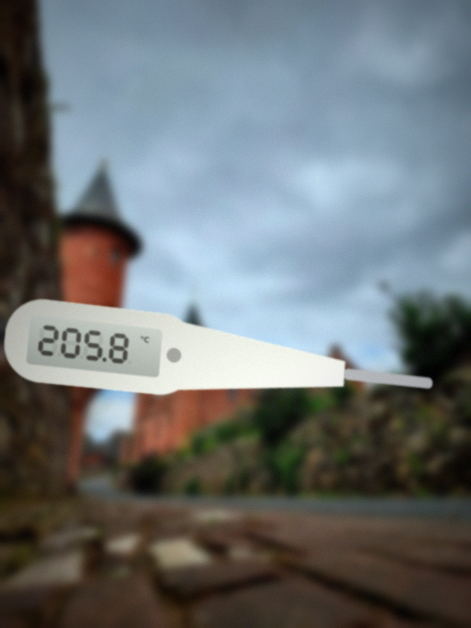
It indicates 205.8 °C
